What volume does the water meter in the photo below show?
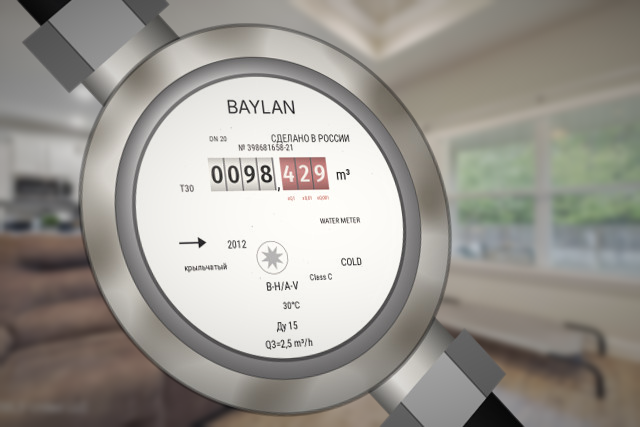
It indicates 98.429 m³
